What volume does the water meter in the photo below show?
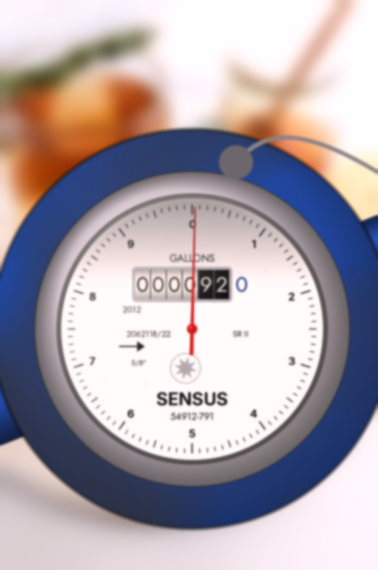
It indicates 920.0 gal
